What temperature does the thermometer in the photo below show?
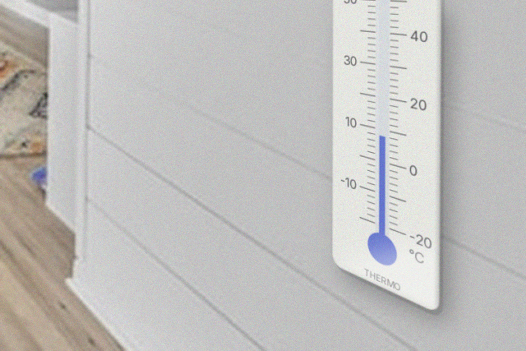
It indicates 8 °C
